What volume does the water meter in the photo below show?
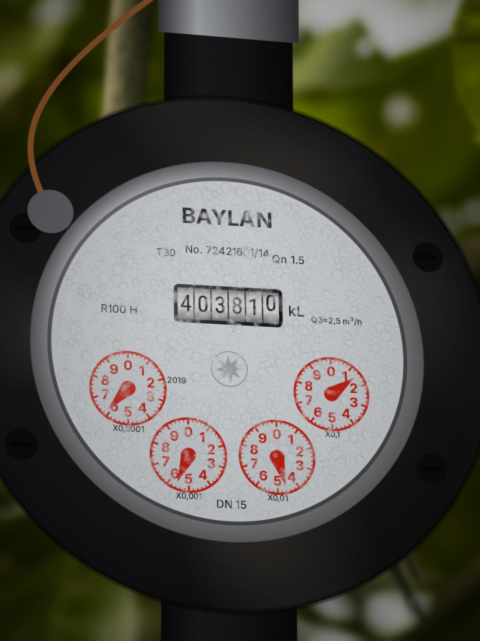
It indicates 403810.1456 kL
